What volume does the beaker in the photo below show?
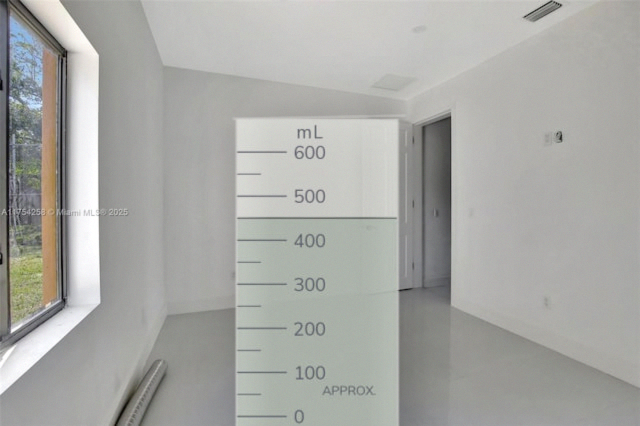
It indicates 450 mL
